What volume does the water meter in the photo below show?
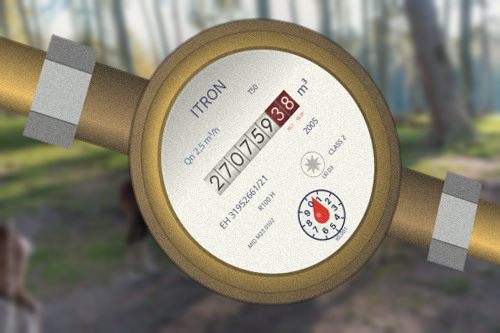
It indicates 270759.380 m³
